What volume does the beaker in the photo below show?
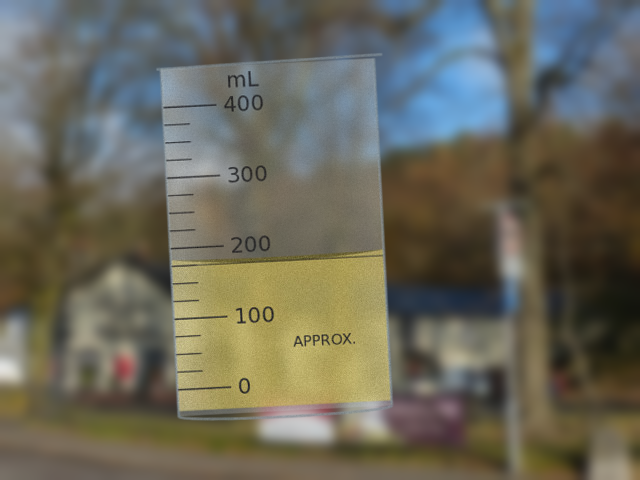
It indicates 175 mL
